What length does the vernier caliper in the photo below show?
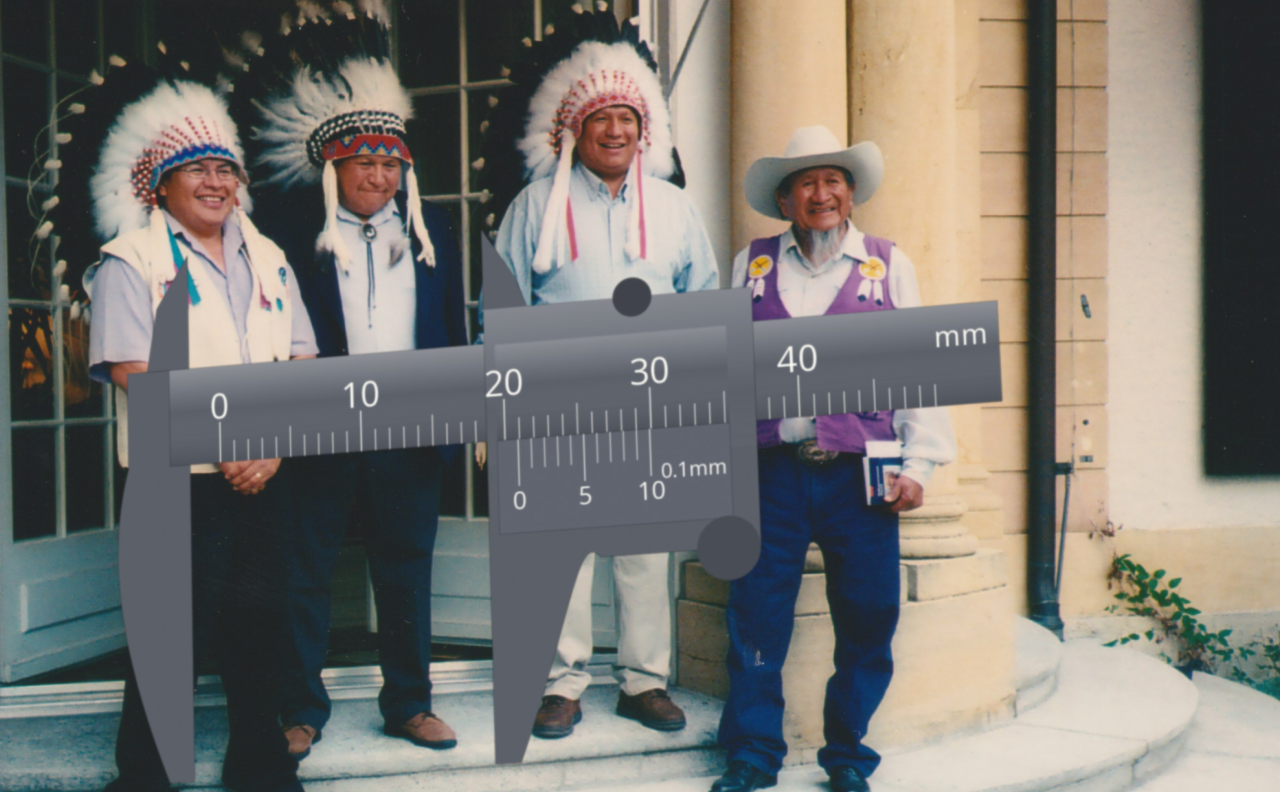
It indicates 20.9 mm
